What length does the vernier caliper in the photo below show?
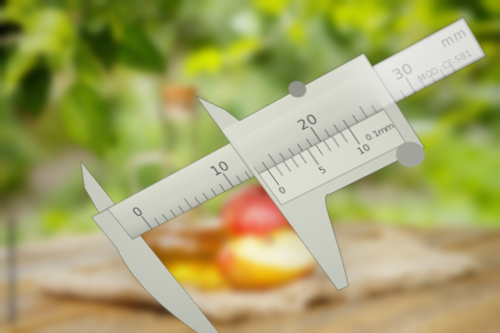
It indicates 14.0 mm
